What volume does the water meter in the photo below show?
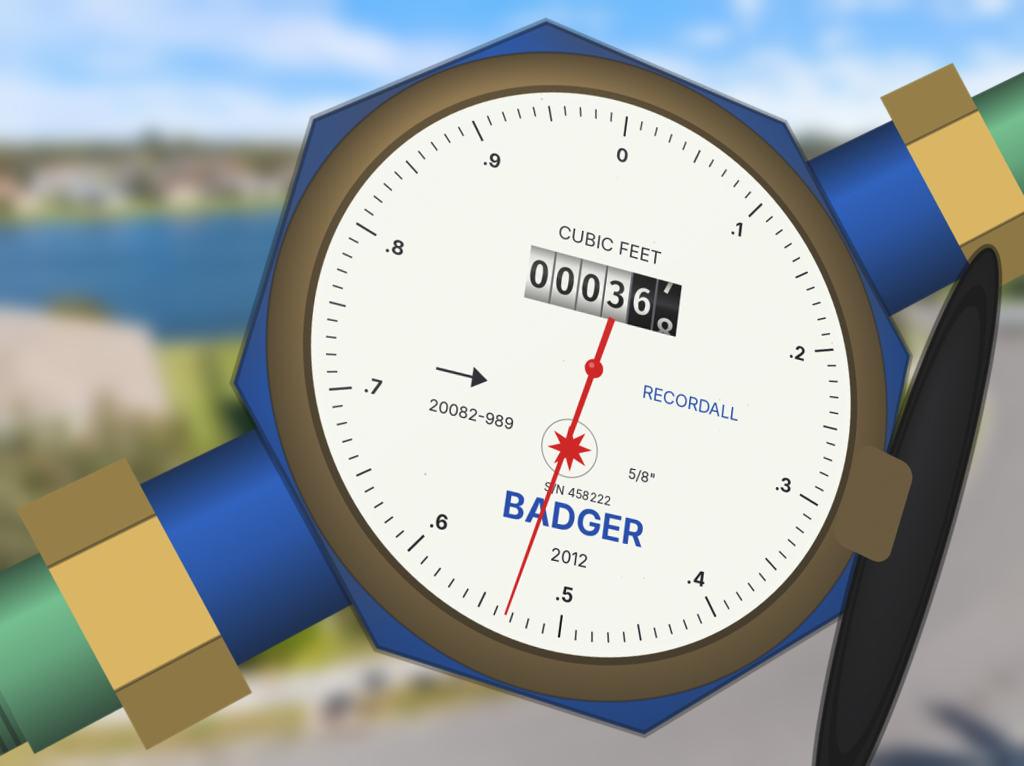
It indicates 367.53 ft³
